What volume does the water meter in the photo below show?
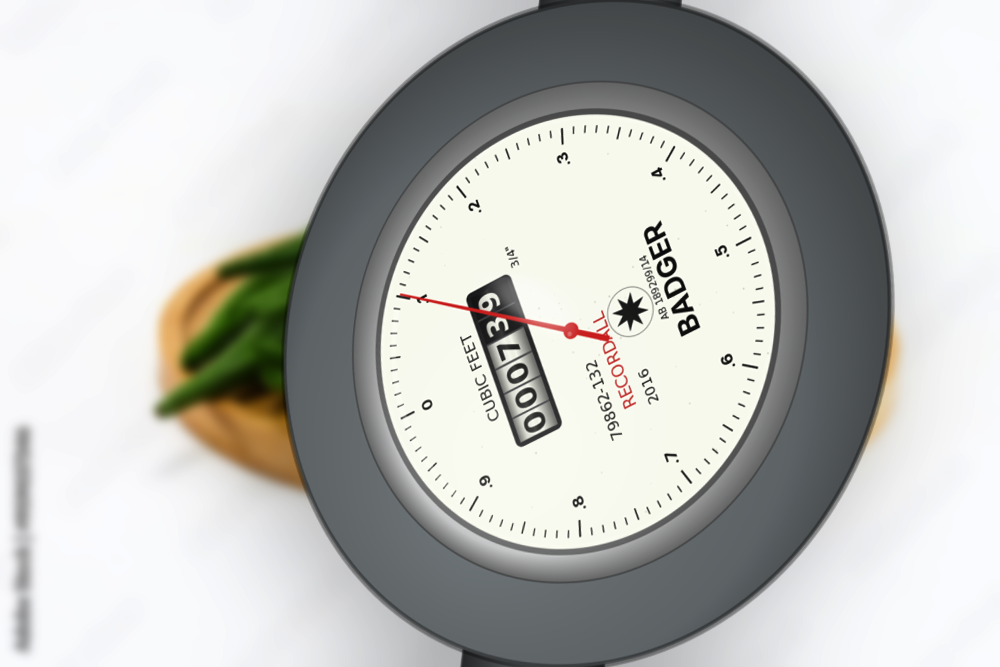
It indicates 739.10 ft³
